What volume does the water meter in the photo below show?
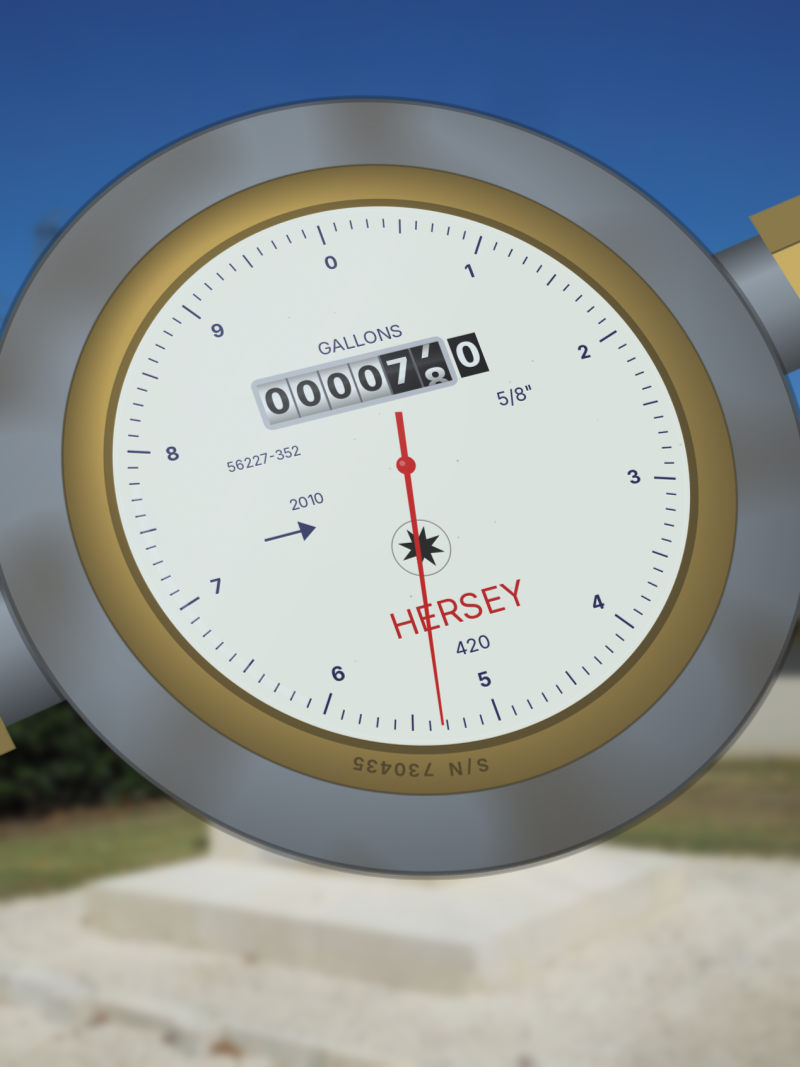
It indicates 775.3 gal
